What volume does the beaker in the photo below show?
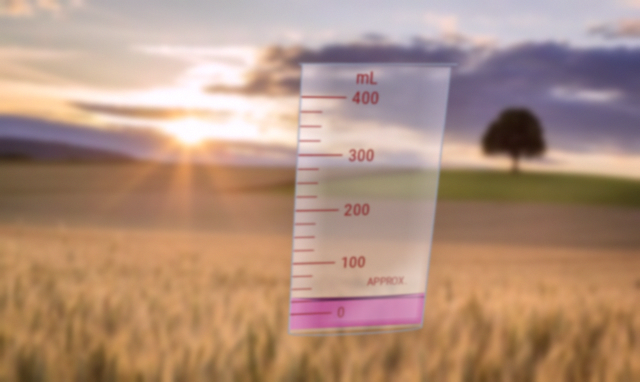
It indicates 25 mL
